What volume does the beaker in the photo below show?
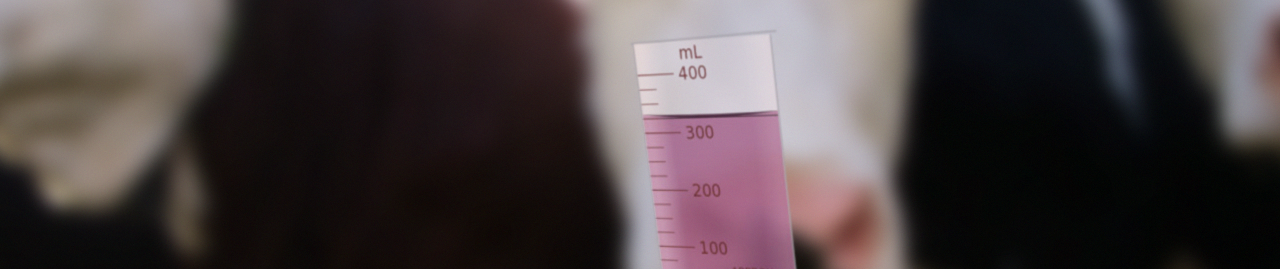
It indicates 325 mL
